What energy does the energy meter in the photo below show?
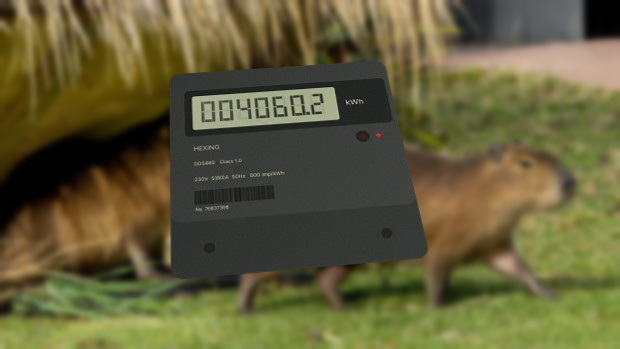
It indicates 4060.2 kWh
